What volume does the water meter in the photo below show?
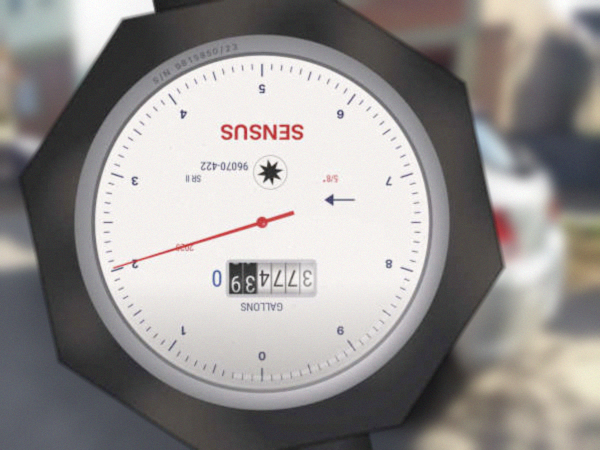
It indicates 3774392.0 gal
